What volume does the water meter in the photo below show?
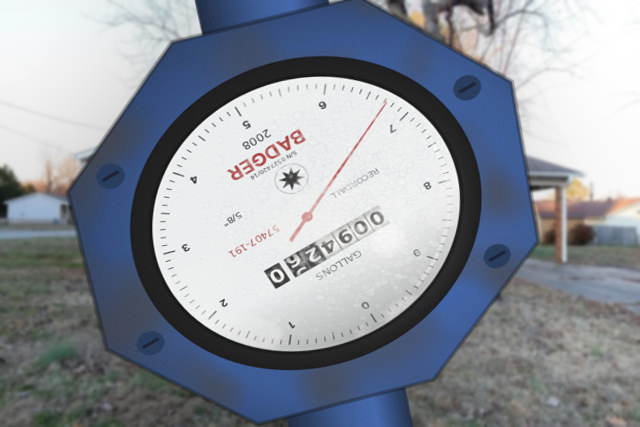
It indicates 94256.7 gal
